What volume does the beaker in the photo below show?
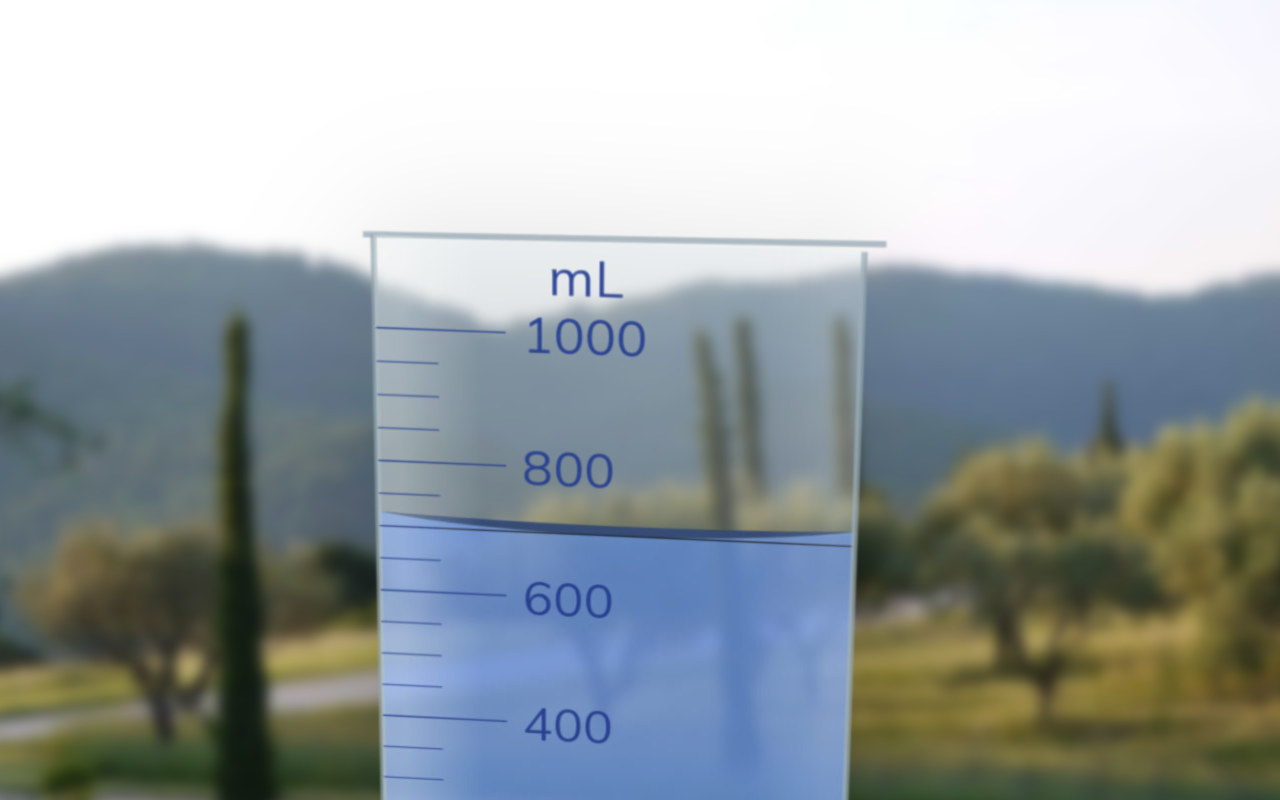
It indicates 700 mL
